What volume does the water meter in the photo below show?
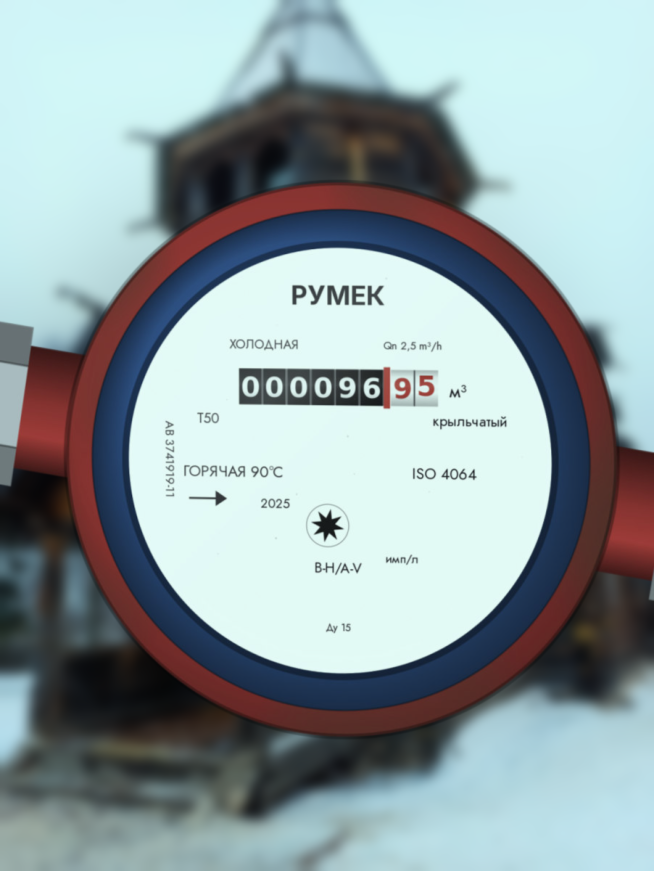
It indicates 96.95 m³
